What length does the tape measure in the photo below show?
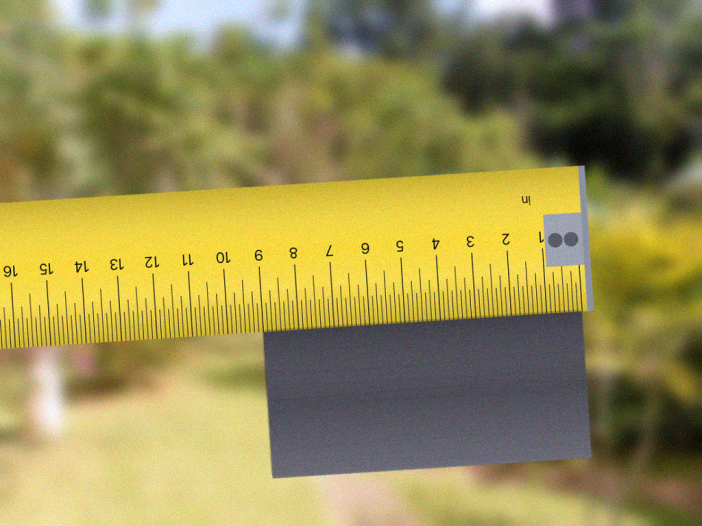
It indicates 9 in
